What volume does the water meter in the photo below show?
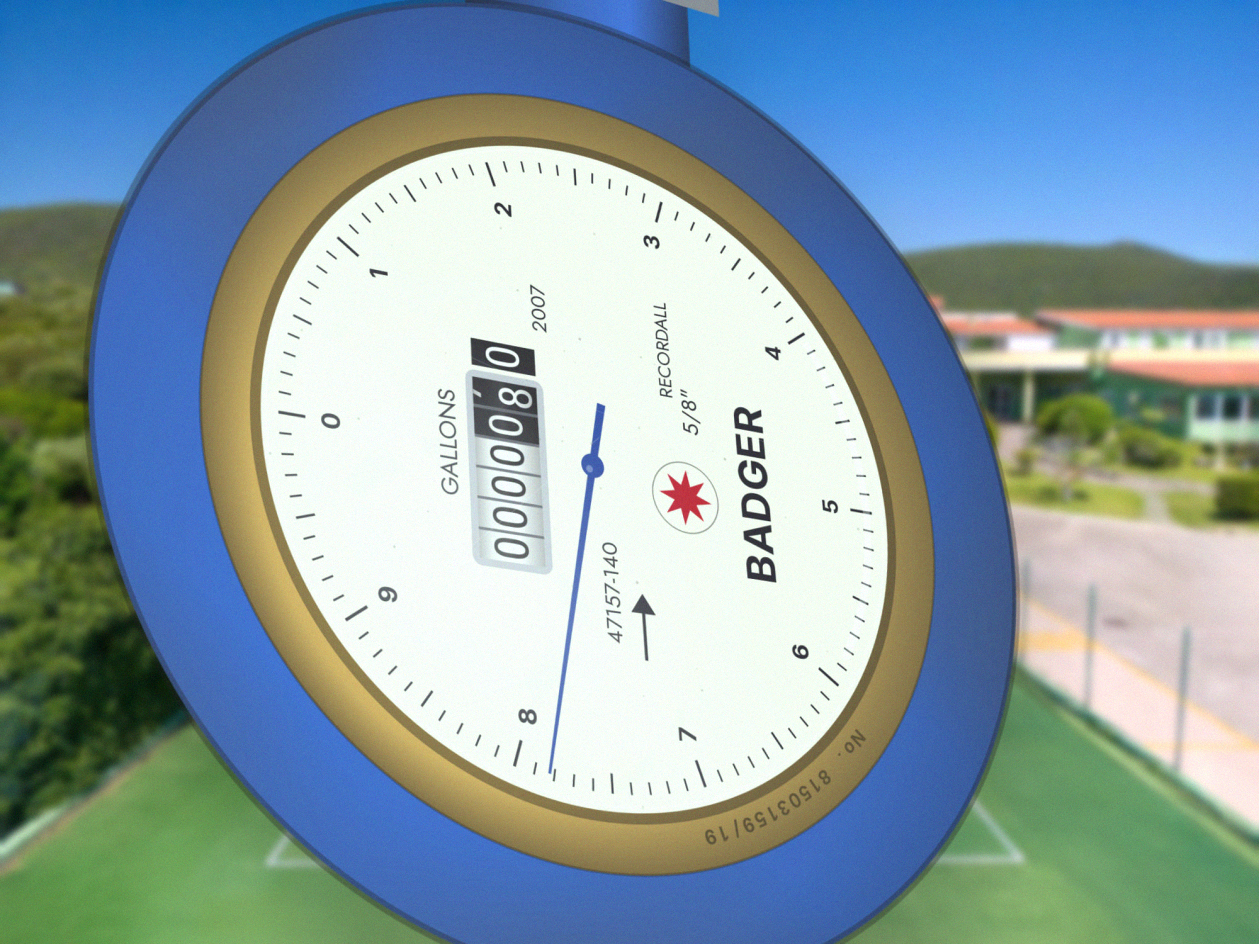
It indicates 77.8 gal
